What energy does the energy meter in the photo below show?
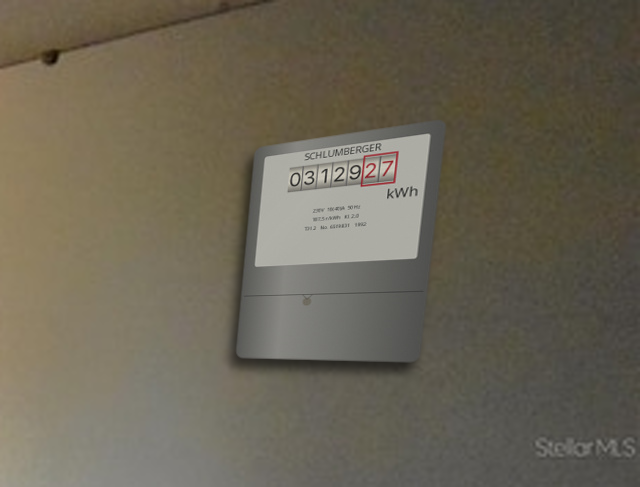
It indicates 3129.27 kWh
